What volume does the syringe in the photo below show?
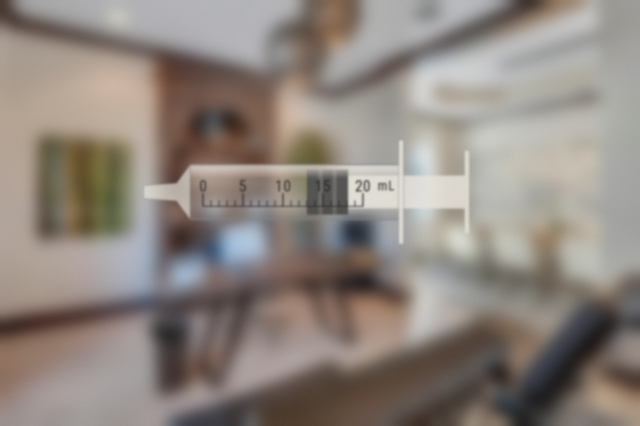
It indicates 13 mL
